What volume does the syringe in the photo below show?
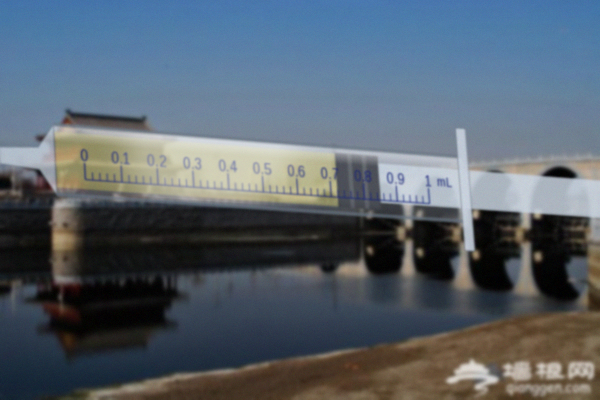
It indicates 0.72 mL
